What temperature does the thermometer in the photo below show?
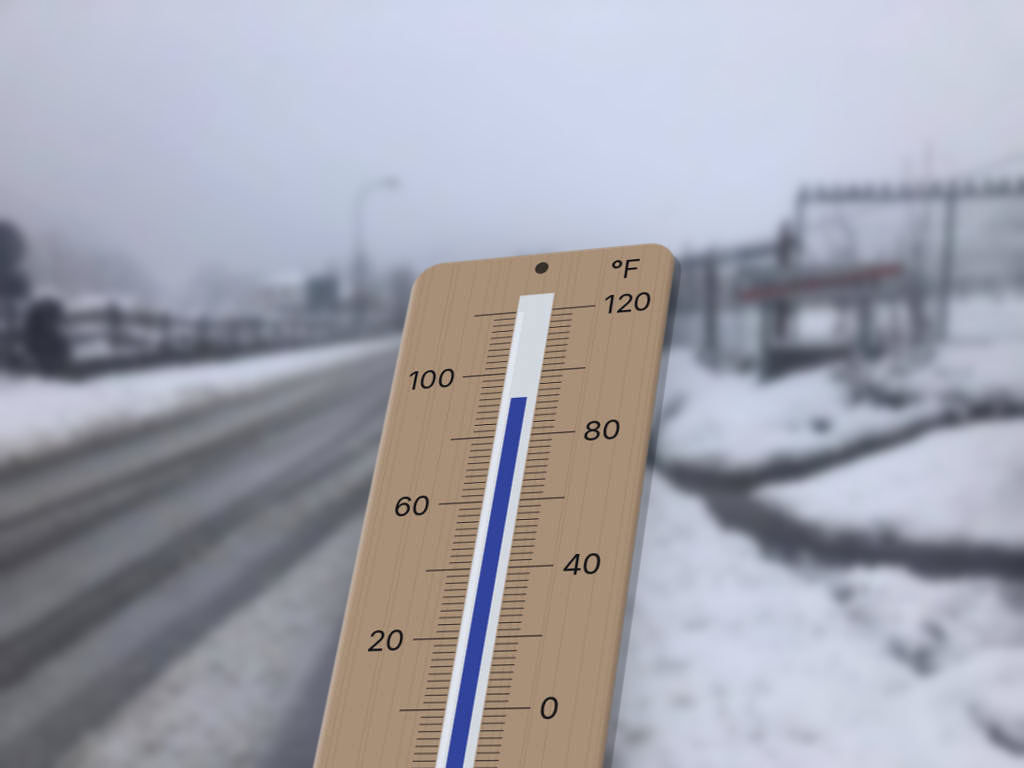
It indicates 92 °F
